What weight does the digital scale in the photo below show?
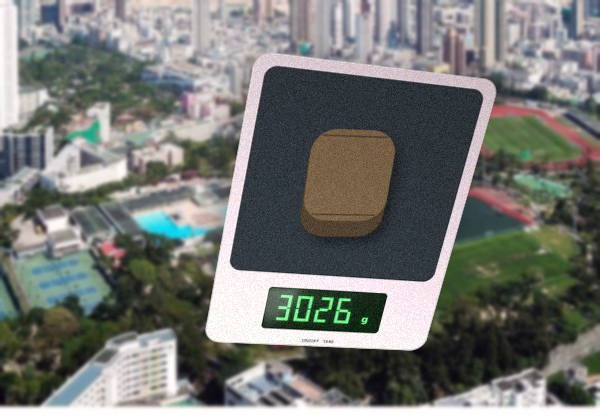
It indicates 3026 g
